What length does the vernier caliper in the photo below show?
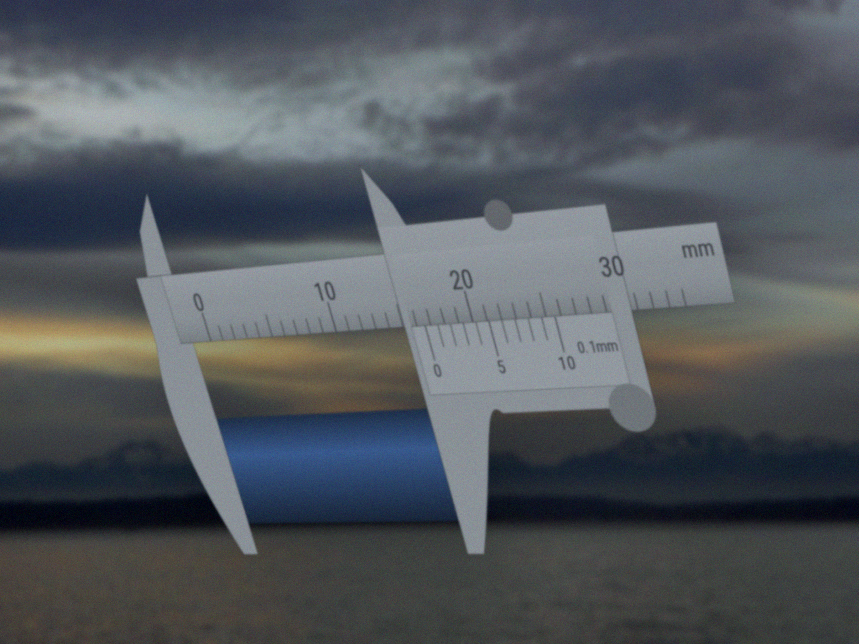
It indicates 16.6 mm
